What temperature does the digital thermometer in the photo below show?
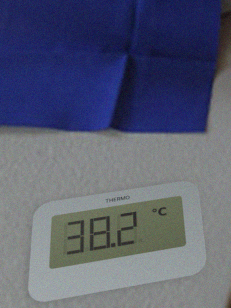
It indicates 38.2 °C
